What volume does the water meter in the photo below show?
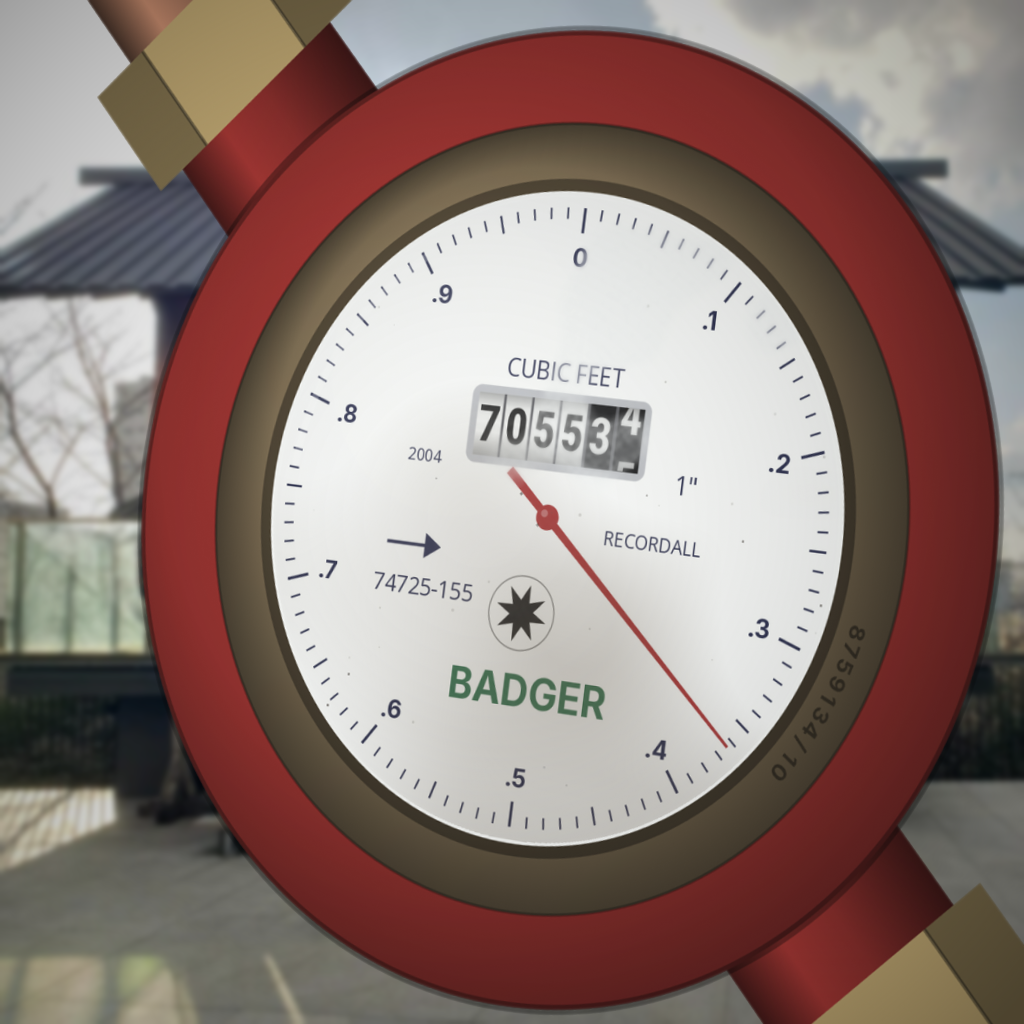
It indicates 705534.36 ft³
